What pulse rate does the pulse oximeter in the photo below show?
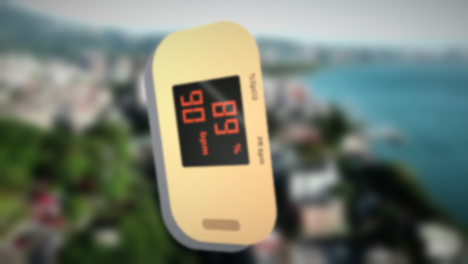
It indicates 90 bpm
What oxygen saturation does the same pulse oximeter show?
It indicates 89 %
